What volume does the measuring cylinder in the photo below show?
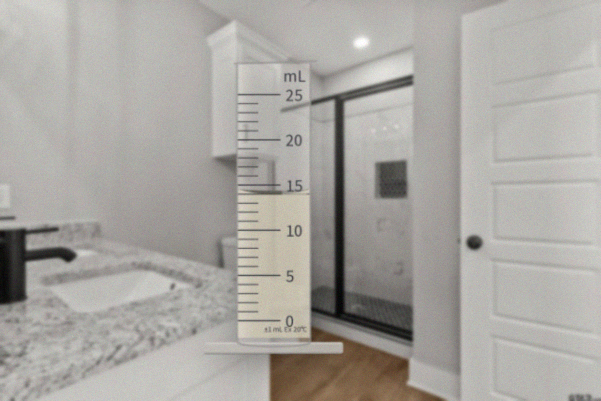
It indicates 14 mL
